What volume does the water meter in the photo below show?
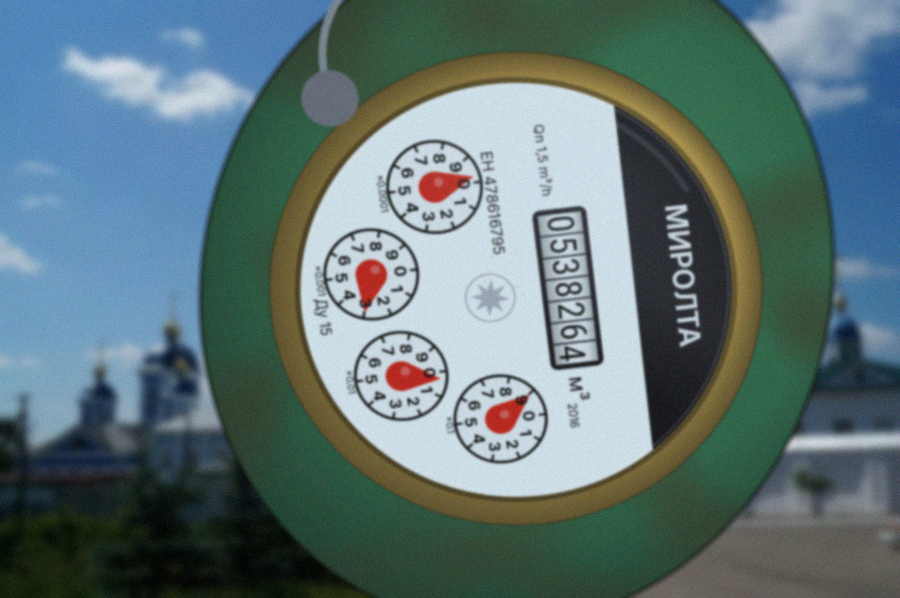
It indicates 538263.9029 m³
